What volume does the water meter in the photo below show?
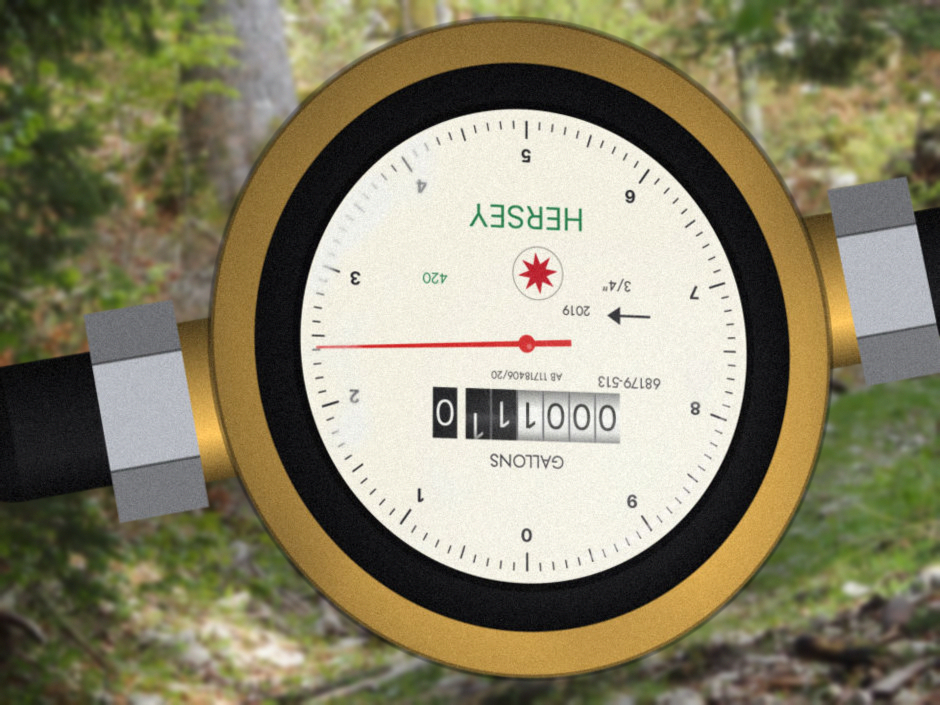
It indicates 1112.4 gal
